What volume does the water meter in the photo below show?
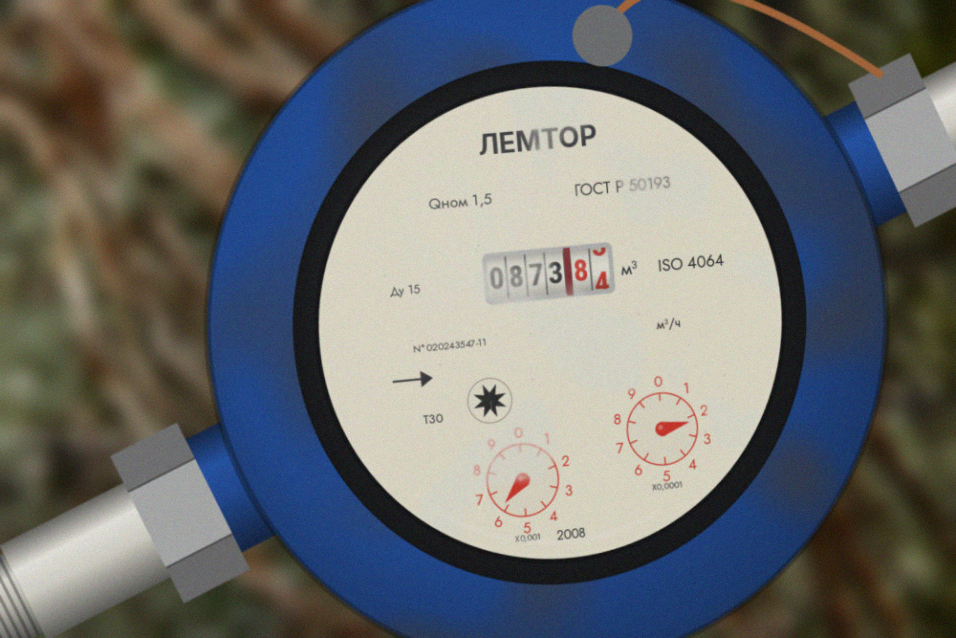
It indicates 873.8362 m³
